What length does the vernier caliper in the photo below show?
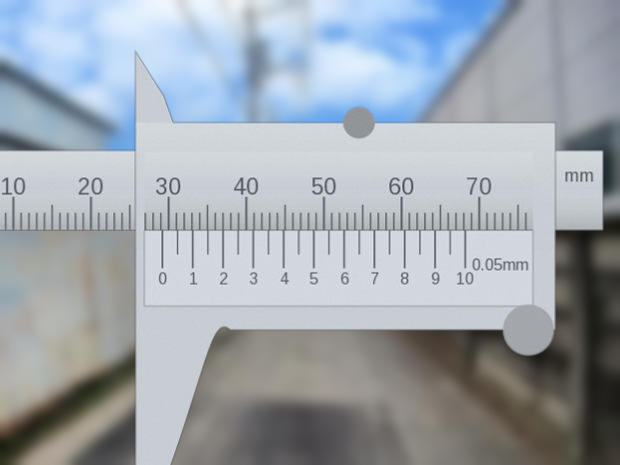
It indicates 29.2 mm
